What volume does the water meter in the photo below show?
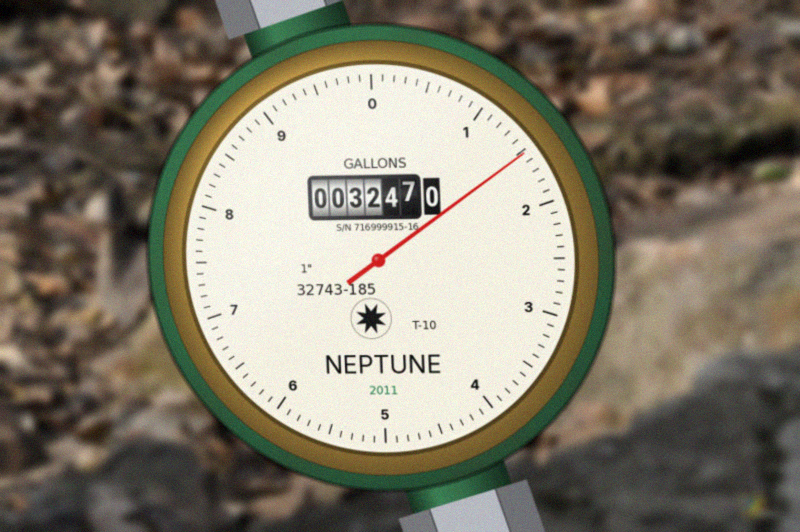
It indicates 32471.5 gal
